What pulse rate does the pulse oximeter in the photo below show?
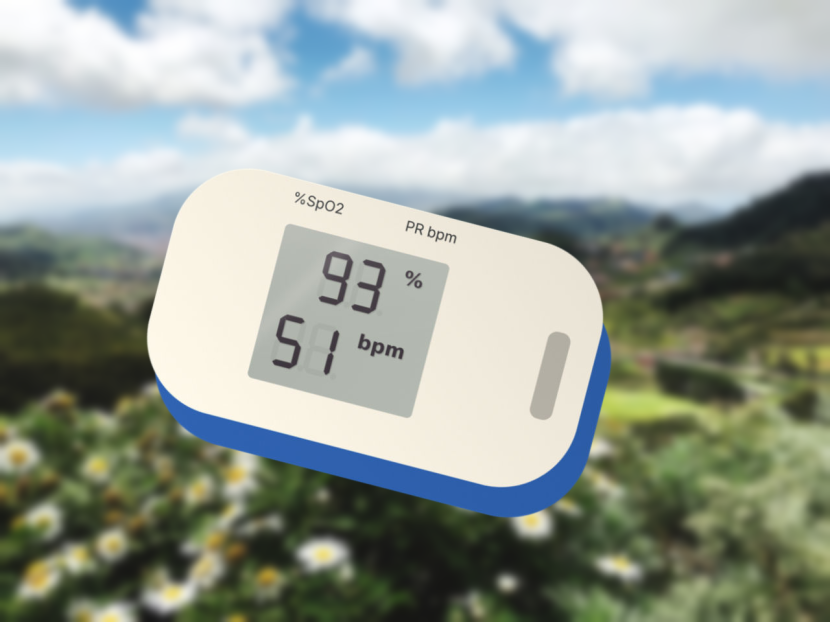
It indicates 51 bpm
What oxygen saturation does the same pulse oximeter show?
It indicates 93 %
